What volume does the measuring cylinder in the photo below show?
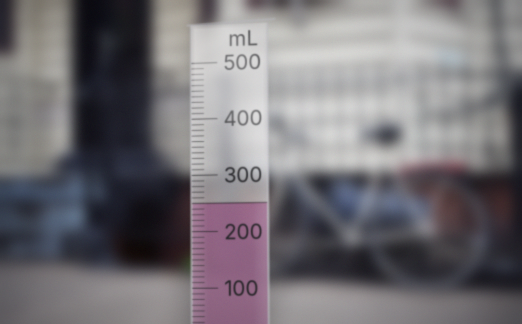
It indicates 250 mL
